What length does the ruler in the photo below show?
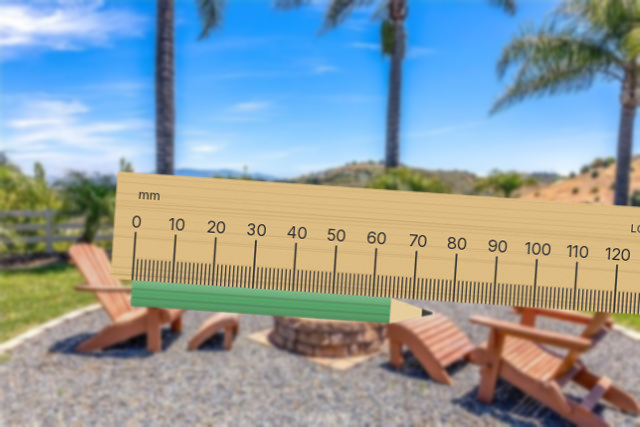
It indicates 75 mm
